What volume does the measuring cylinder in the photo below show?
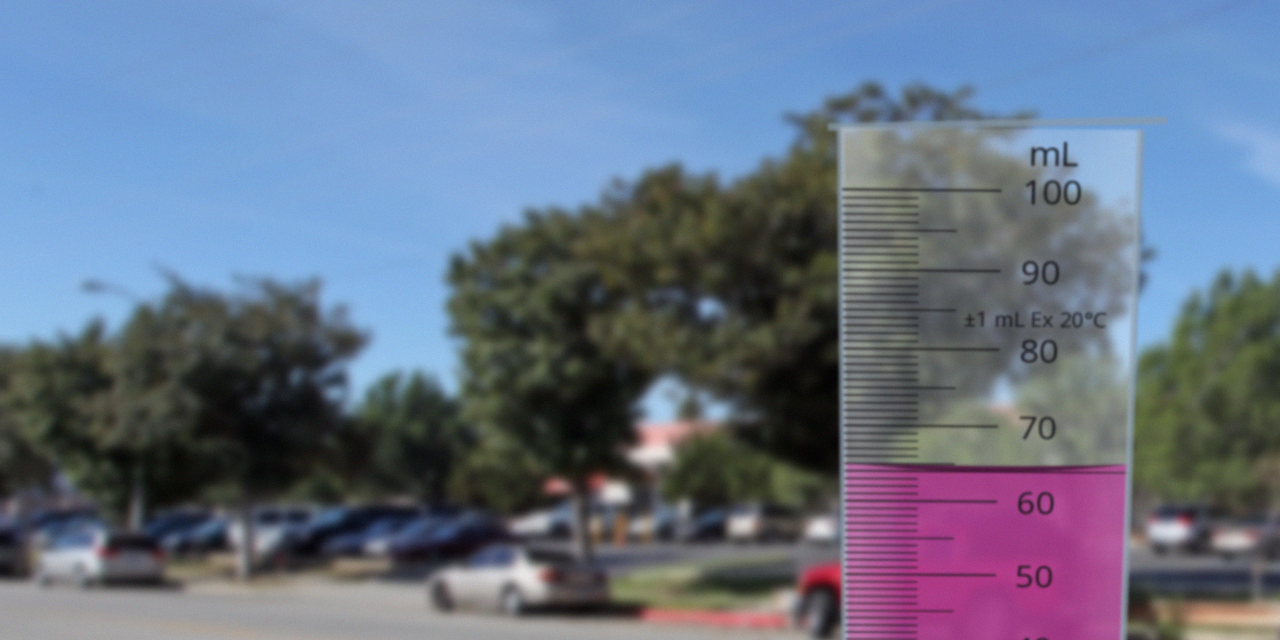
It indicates 64 mL
